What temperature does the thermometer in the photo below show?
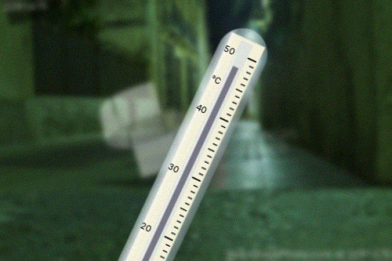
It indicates 48 °C
